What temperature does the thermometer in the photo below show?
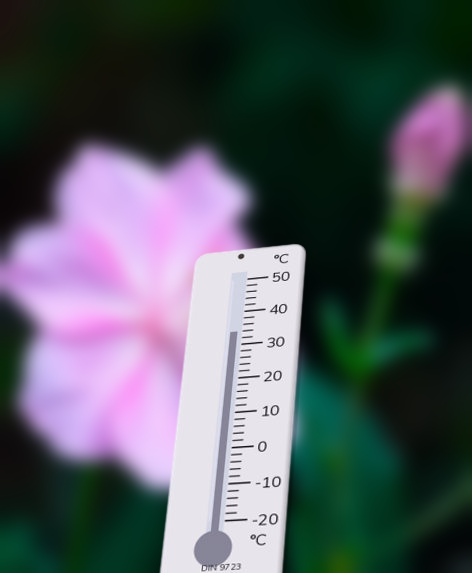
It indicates 34 °C
